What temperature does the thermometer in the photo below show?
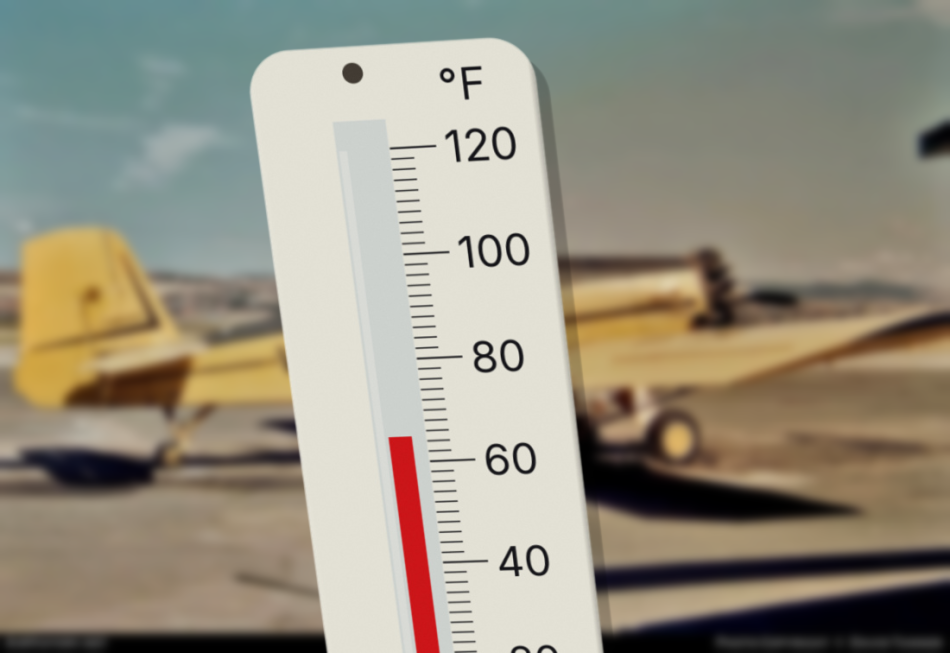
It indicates 65 °F
